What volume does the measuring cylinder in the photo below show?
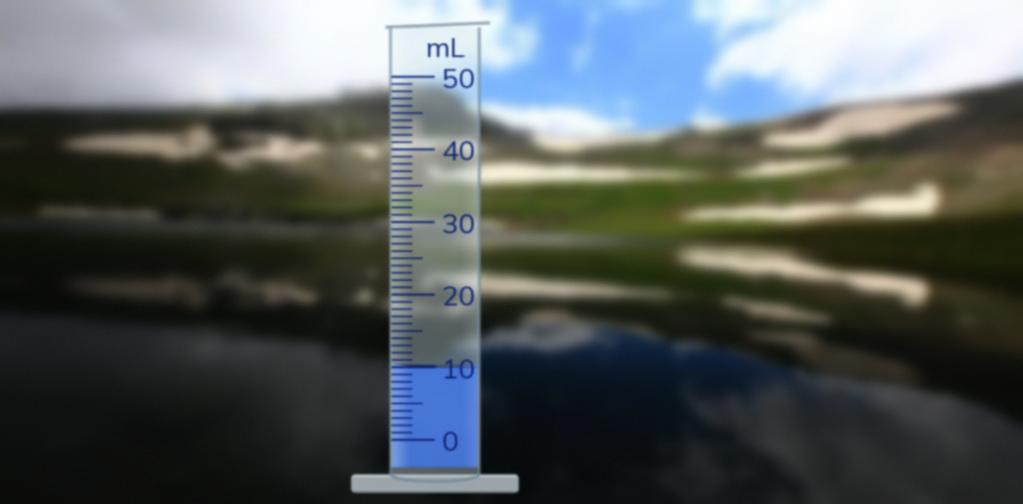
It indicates 10 mL
